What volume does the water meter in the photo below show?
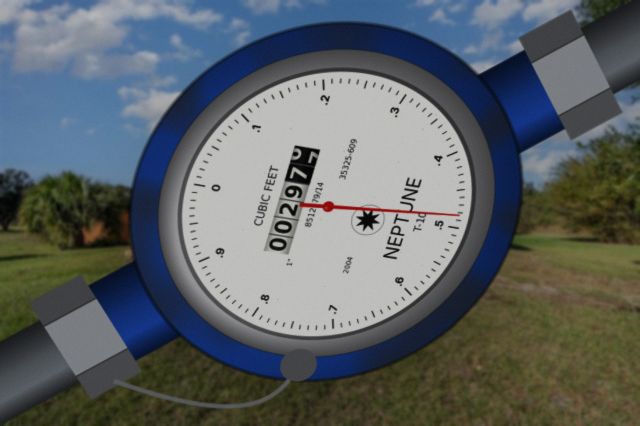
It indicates 2976.48 ft³
